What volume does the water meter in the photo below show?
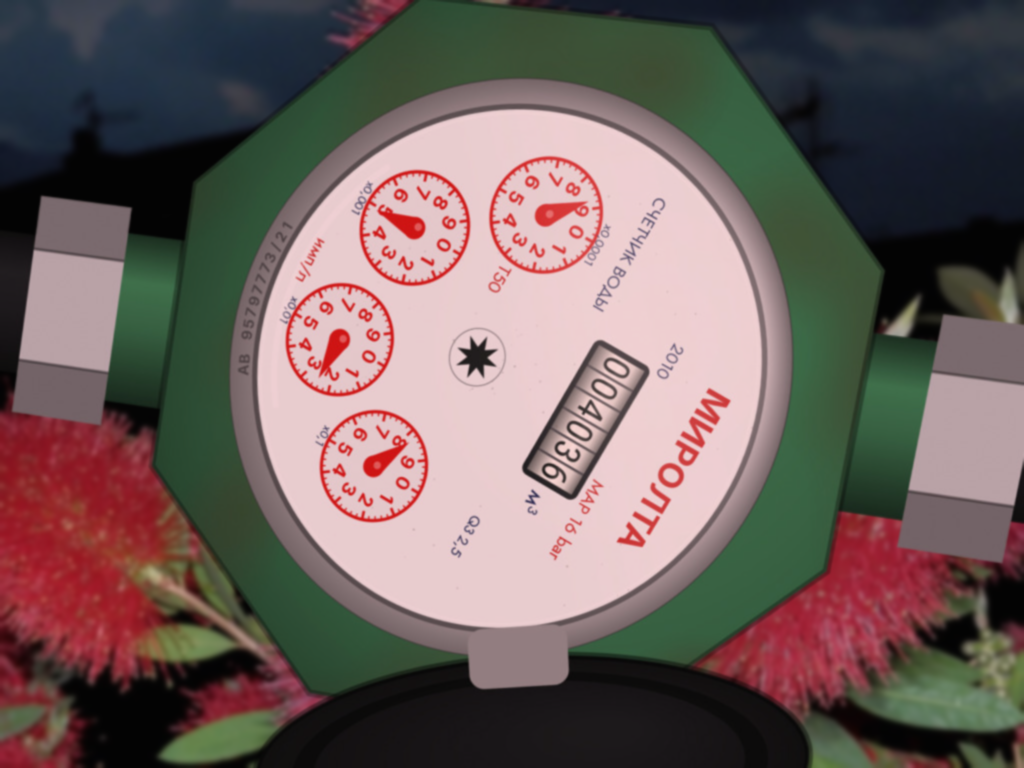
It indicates 4036.8248 m³
